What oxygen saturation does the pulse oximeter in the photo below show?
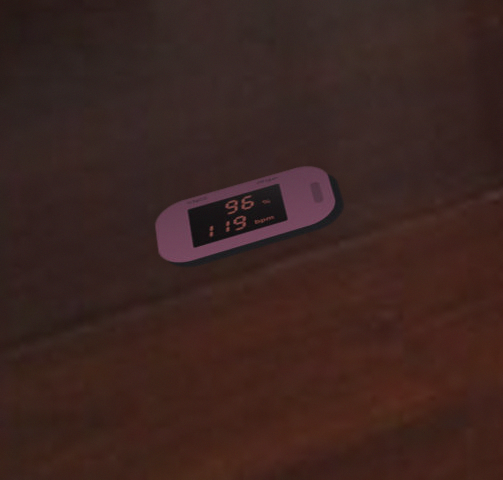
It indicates 96 %
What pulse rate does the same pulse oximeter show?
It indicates 119 bpm
